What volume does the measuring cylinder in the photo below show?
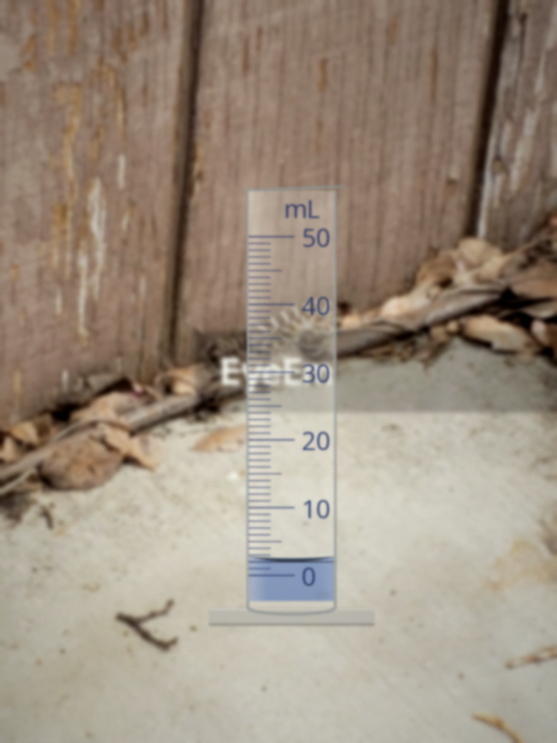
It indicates 2 mL
